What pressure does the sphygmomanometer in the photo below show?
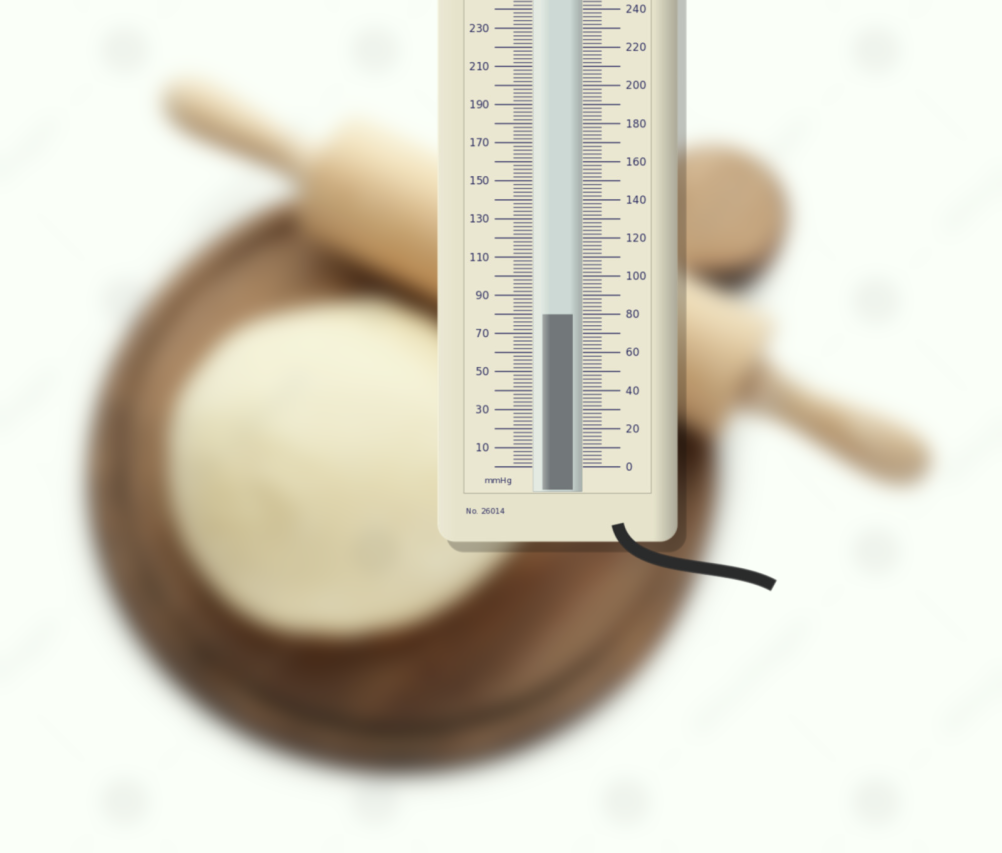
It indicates 80 mmHg
